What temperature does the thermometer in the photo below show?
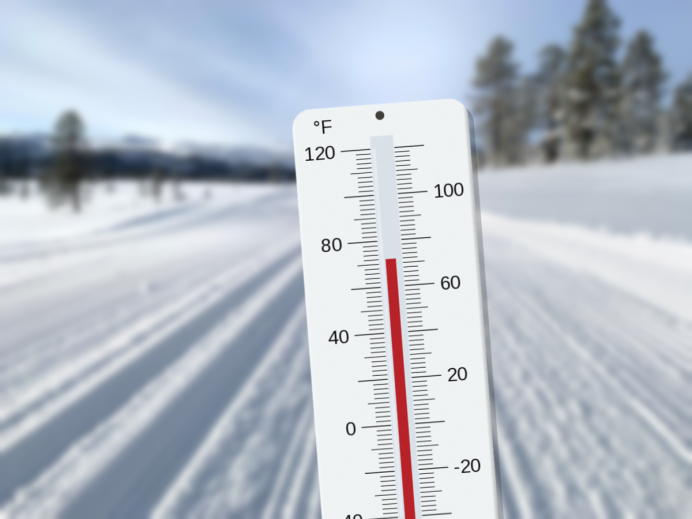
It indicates 72 °F
